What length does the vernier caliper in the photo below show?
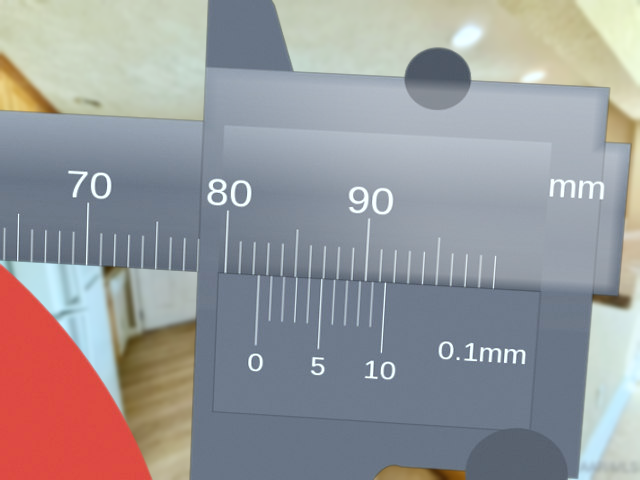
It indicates 82.4 mm
